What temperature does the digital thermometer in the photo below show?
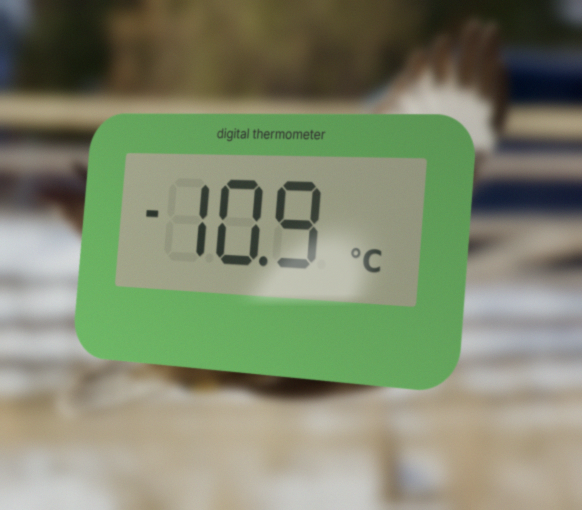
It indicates -10.9 °C
